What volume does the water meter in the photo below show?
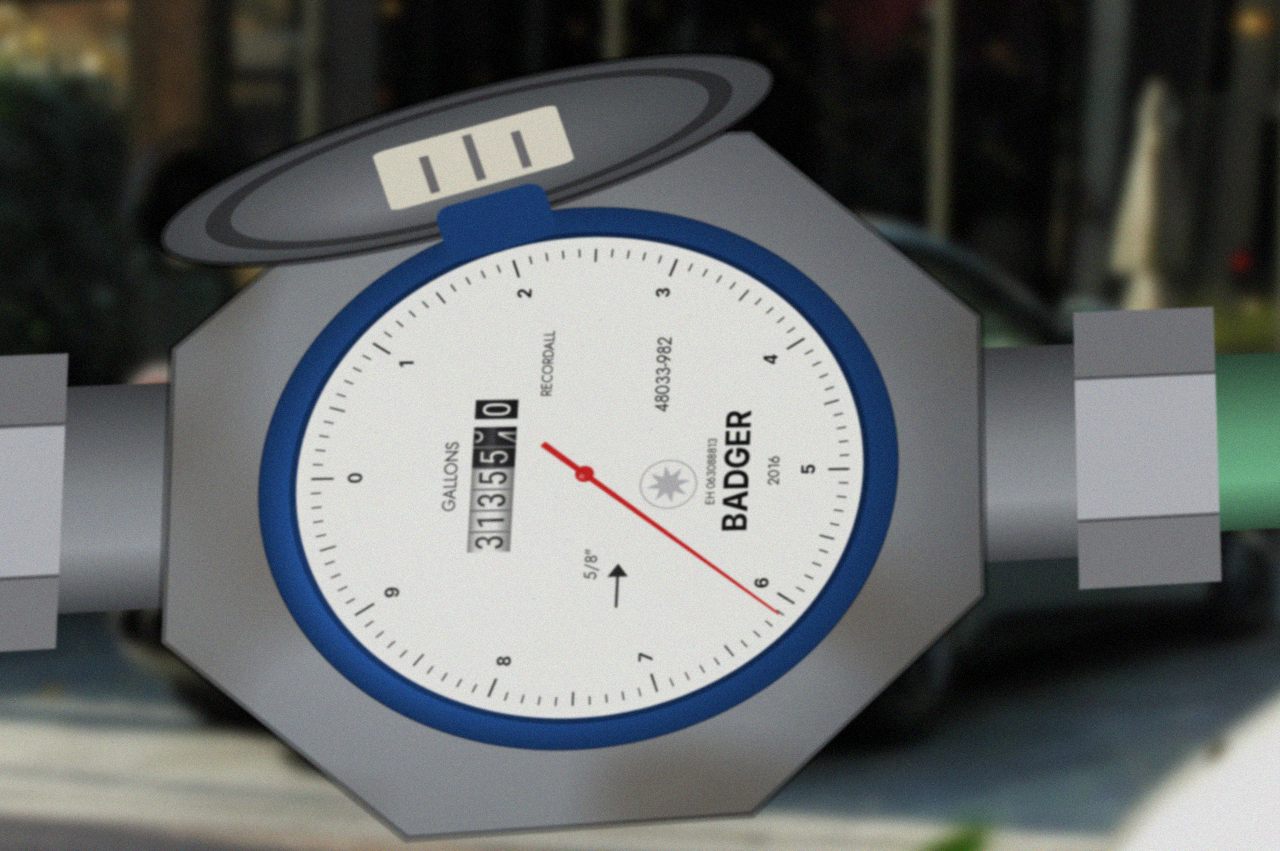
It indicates 3135536.1 gal
